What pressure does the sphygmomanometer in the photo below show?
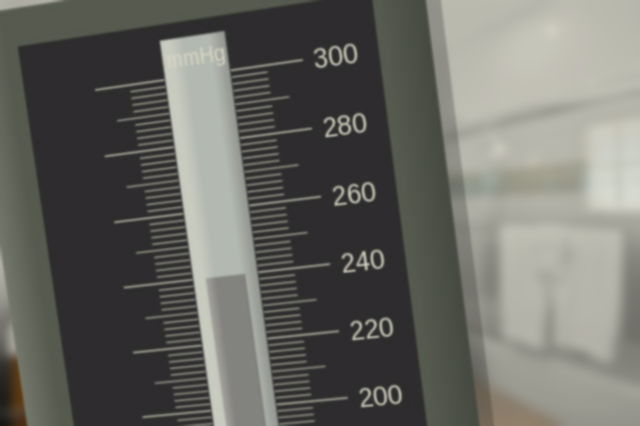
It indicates 240 mmHg
